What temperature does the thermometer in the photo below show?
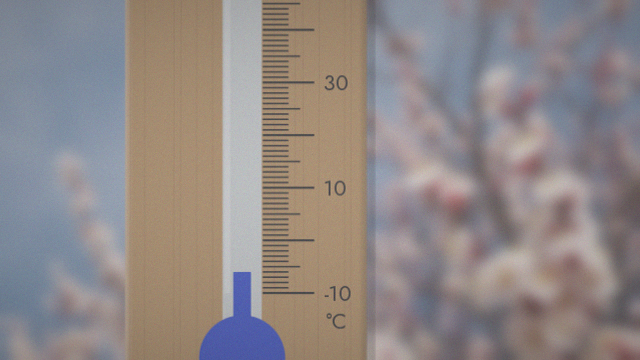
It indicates -6 °C
